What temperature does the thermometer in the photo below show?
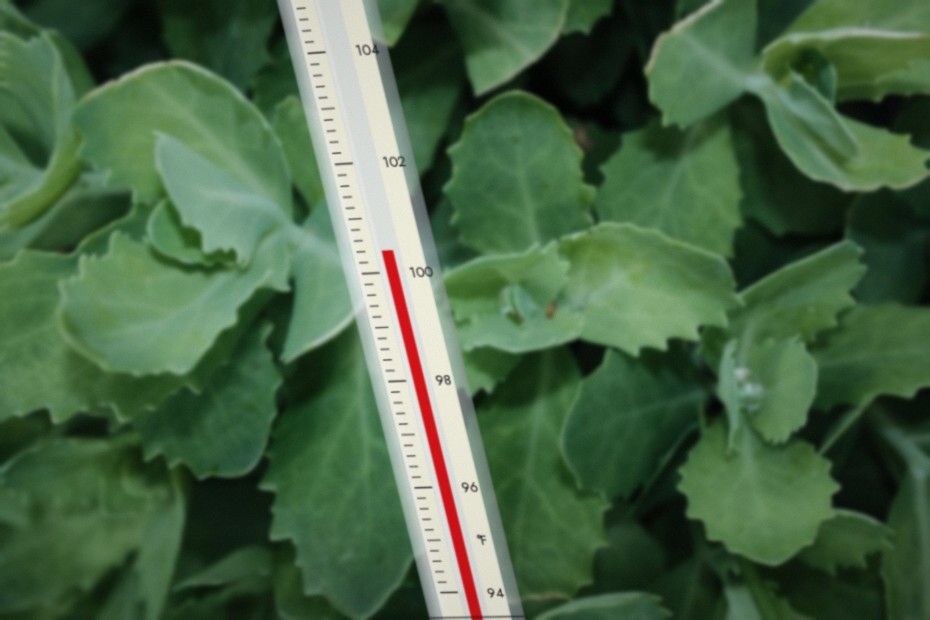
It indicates 100.4 °F
